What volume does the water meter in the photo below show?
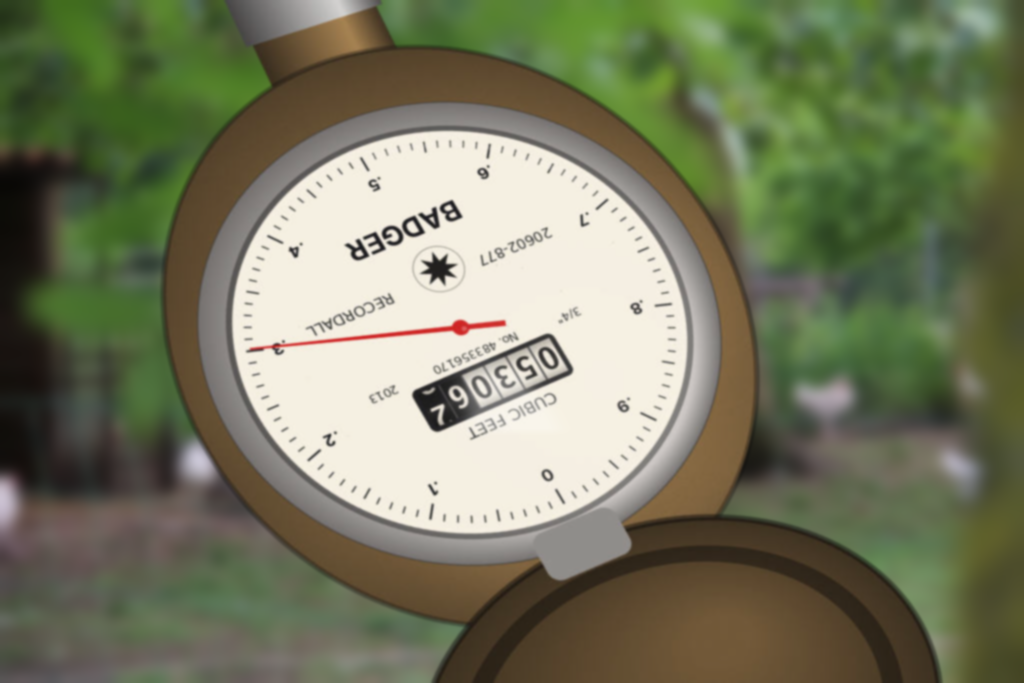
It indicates 53062.30 ft³
